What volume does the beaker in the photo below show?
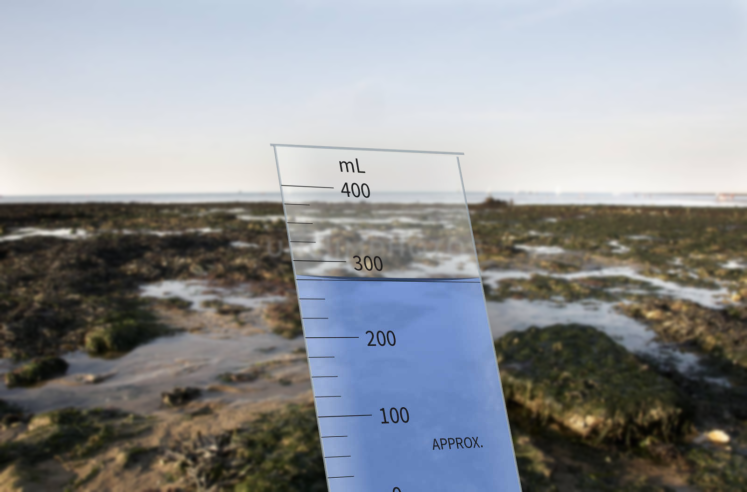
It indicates 275 mL
